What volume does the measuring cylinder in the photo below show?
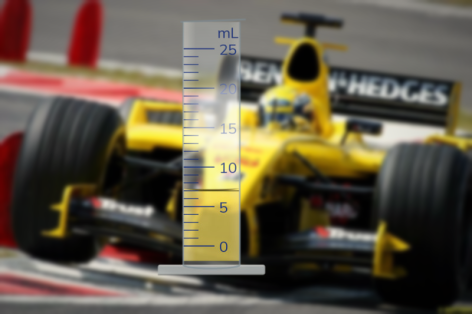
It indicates 7 mL
